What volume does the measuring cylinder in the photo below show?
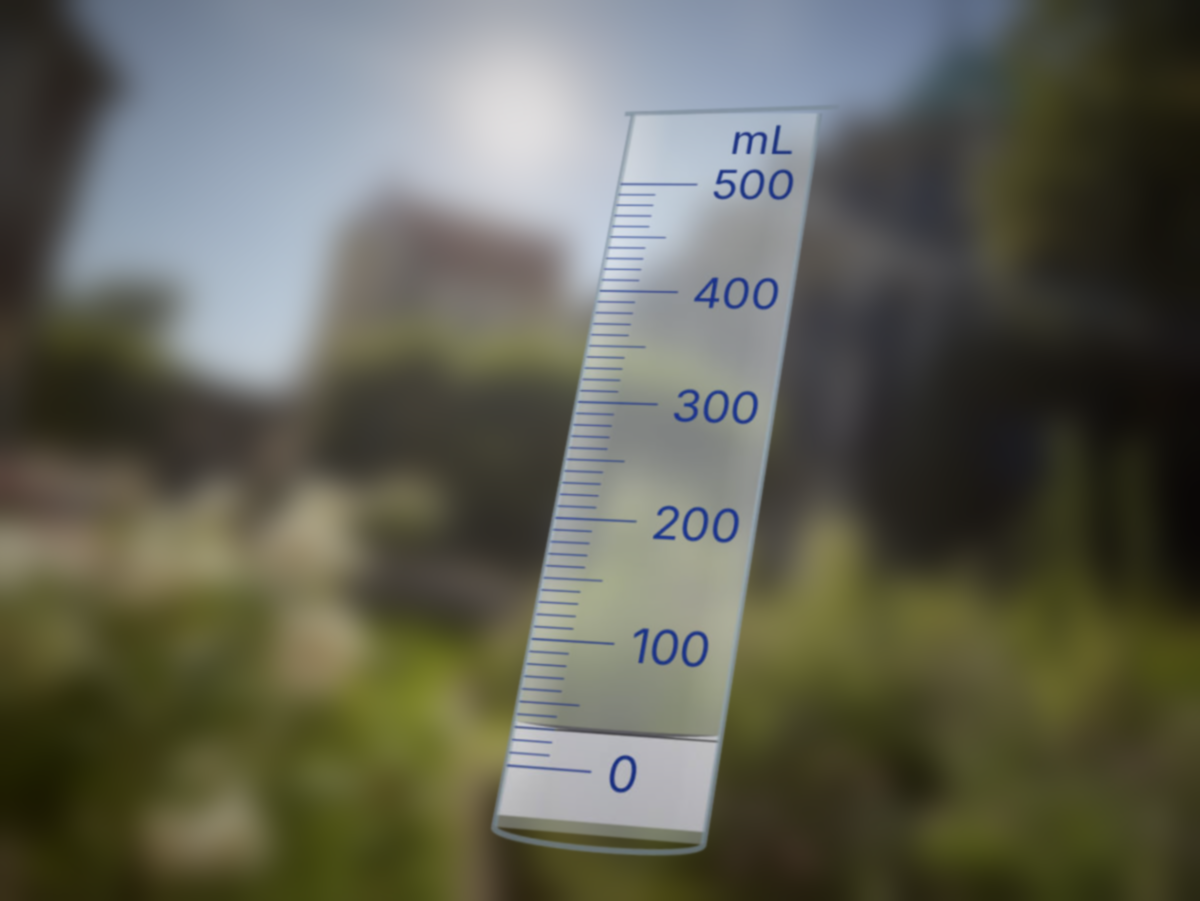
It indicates 30 mL
